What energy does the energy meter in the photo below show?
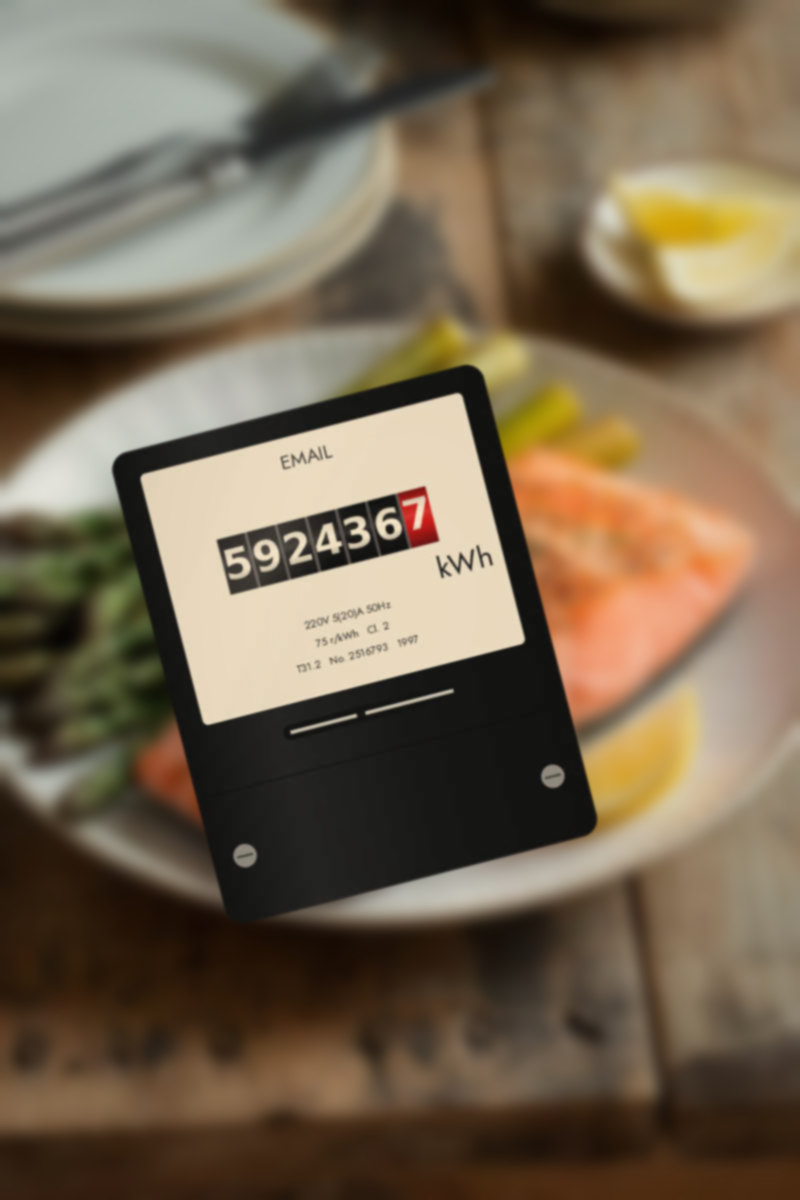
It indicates 592436.7 kWh
